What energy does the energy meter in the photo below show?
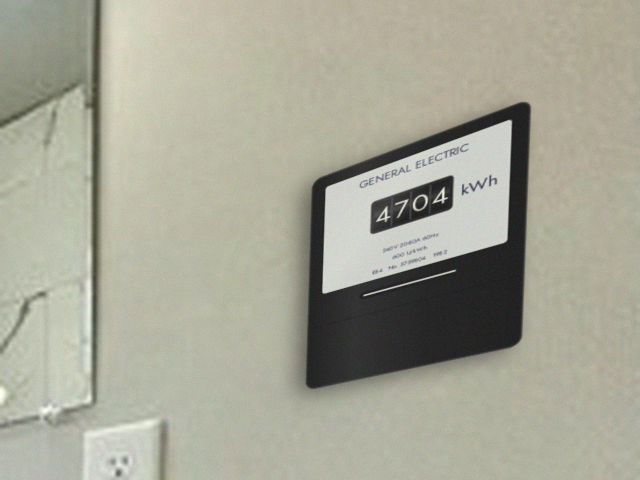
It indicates 4704 kWh
